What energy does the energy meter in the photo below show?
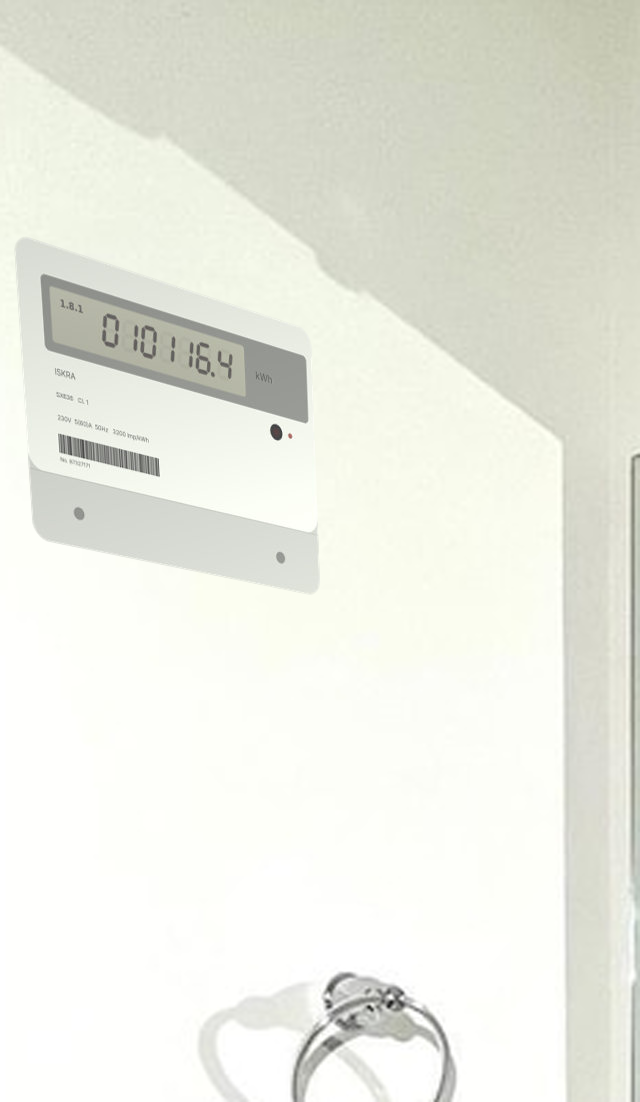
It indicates 10116.4 kWh
